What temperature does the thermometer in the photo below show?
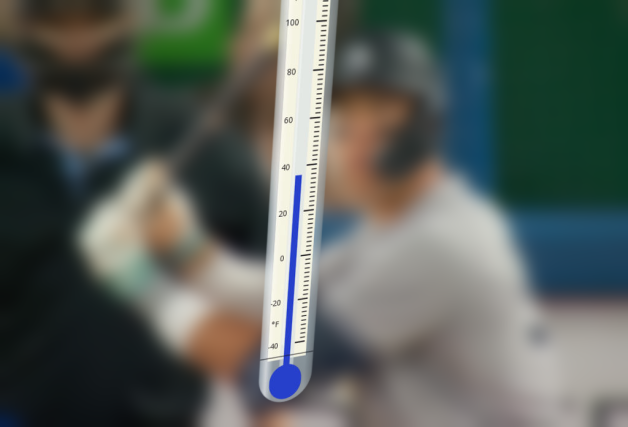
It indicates 36 °F
